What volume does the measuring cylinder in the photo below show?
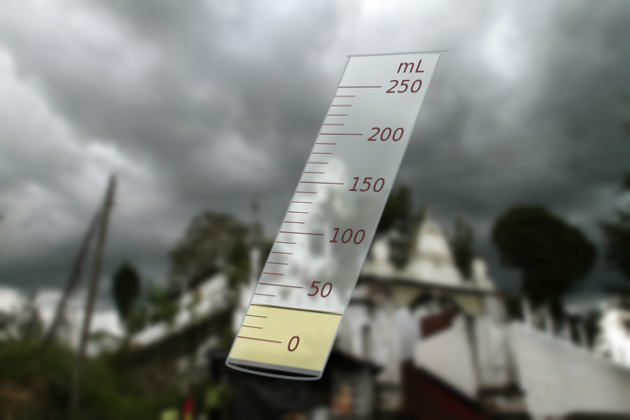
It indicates 30 mL
